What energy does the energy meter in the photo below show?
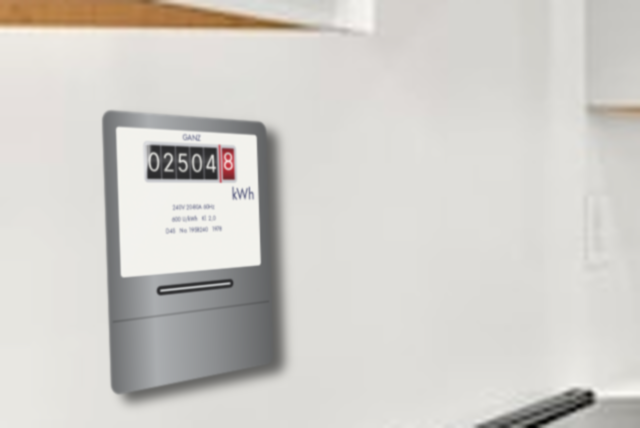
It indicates 2504.8 kWh
